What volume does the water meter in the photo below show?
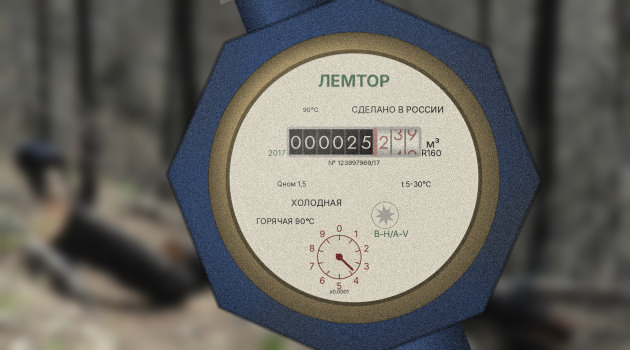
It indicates 25.2393 m³
